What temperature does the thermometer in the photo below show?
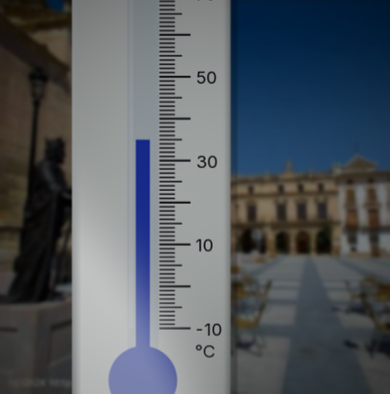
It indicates 35 °C
